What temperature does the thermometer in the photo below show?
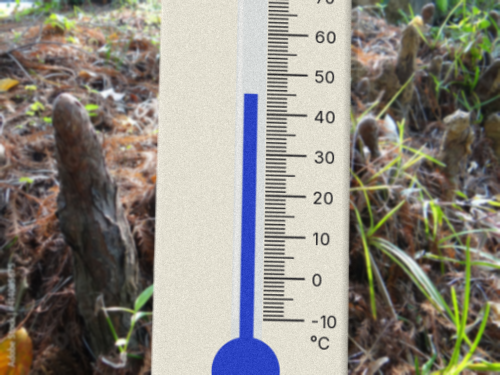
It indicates 45 °C
